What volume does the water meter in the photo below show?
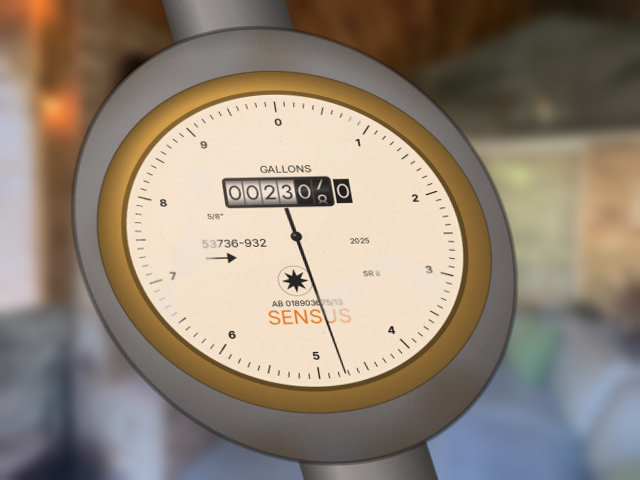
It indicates 23074.7 gal
